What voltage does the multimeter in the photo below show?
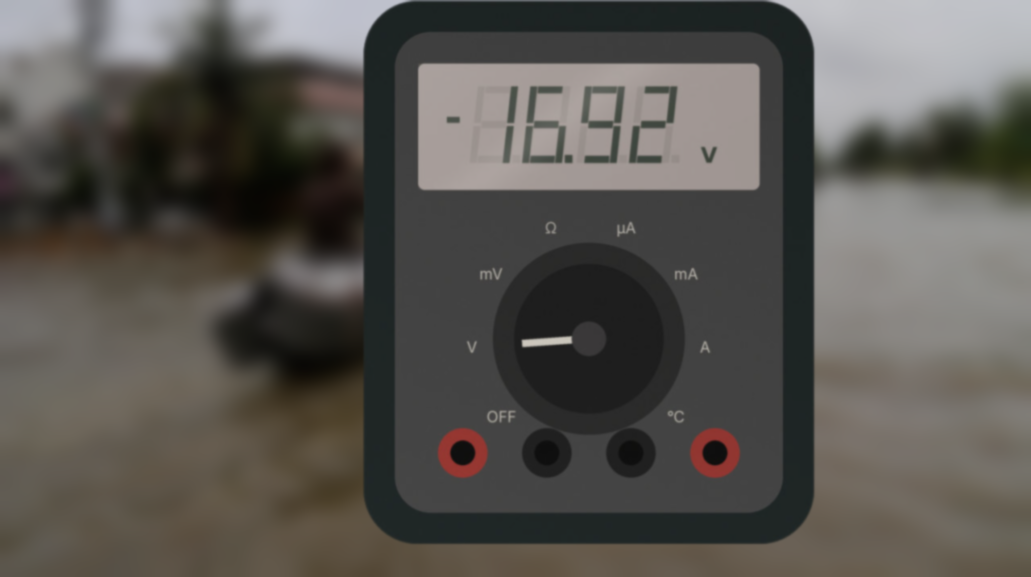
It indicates -16.92 V
